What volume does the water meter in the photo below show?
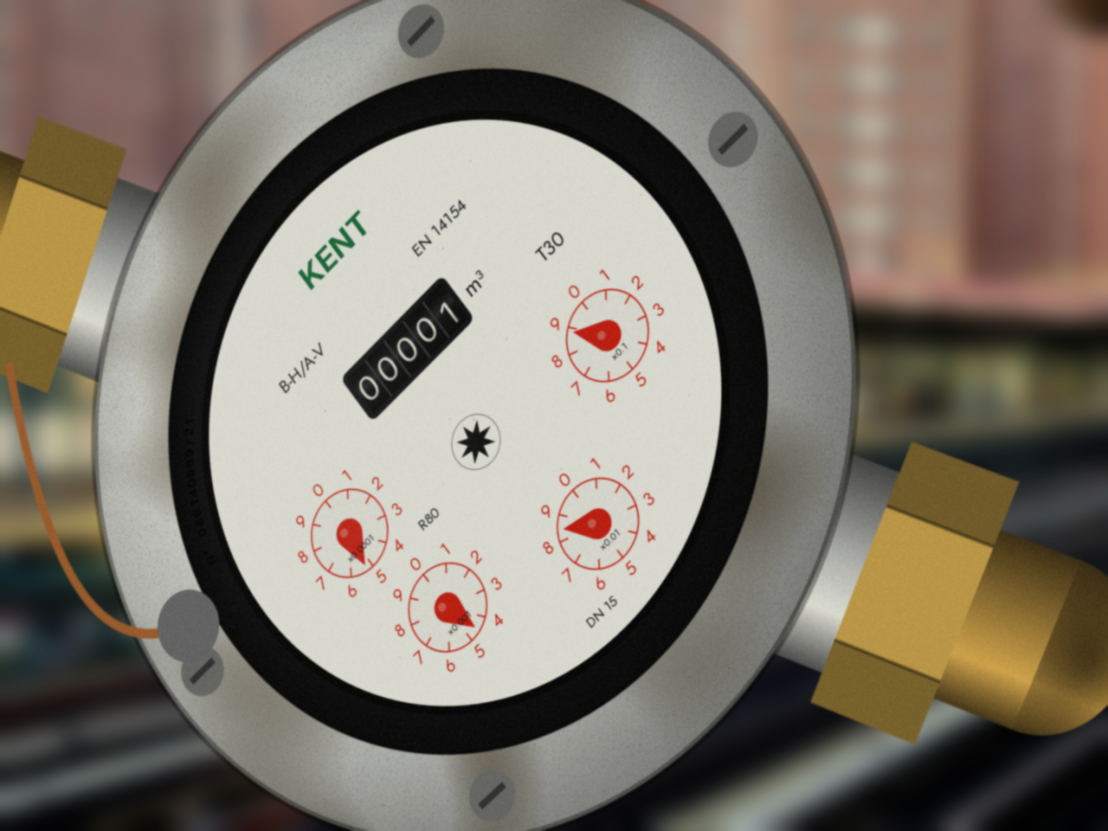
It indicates 0.8845 m³
